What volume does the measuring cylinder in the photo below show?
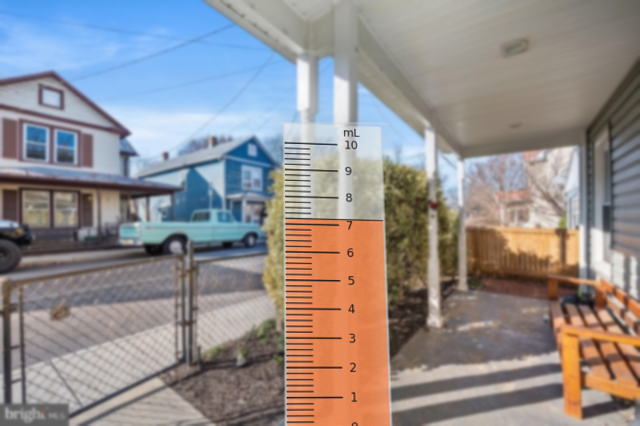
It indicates 7.2 mL
